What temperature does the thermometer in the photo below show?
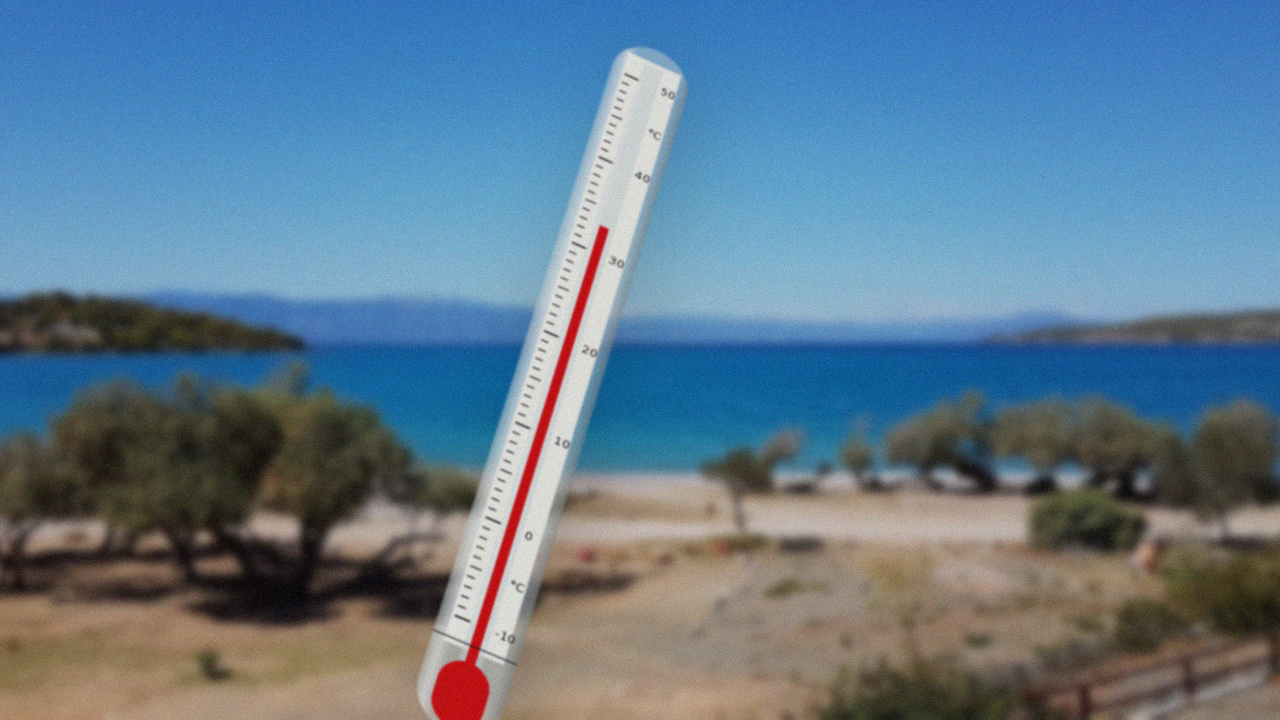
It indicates 33 °C
